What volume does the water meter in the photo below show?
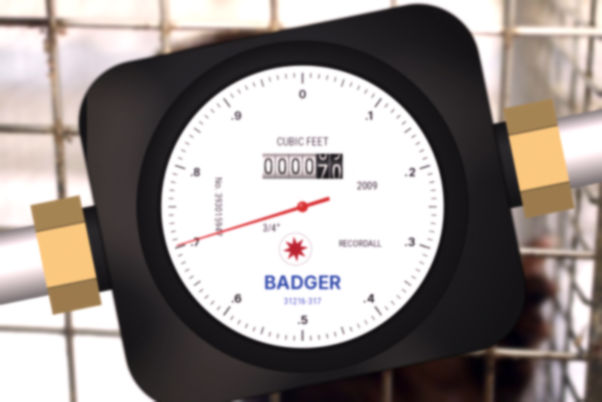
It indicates 69.70 ft³
